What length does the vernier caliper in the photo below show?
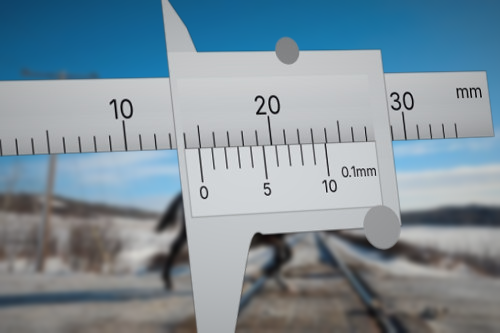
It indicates 14.9 mm
